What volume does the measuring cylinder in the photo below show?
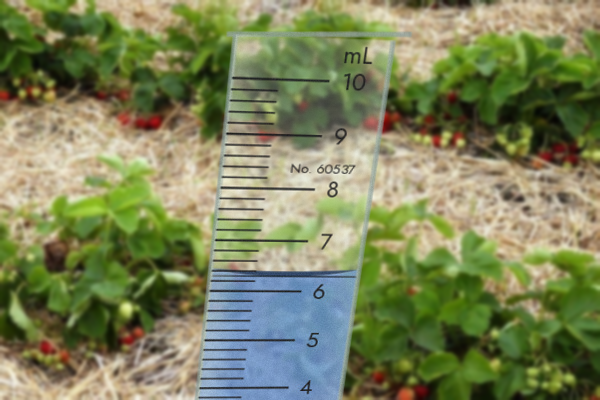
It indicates 6.3 mL
